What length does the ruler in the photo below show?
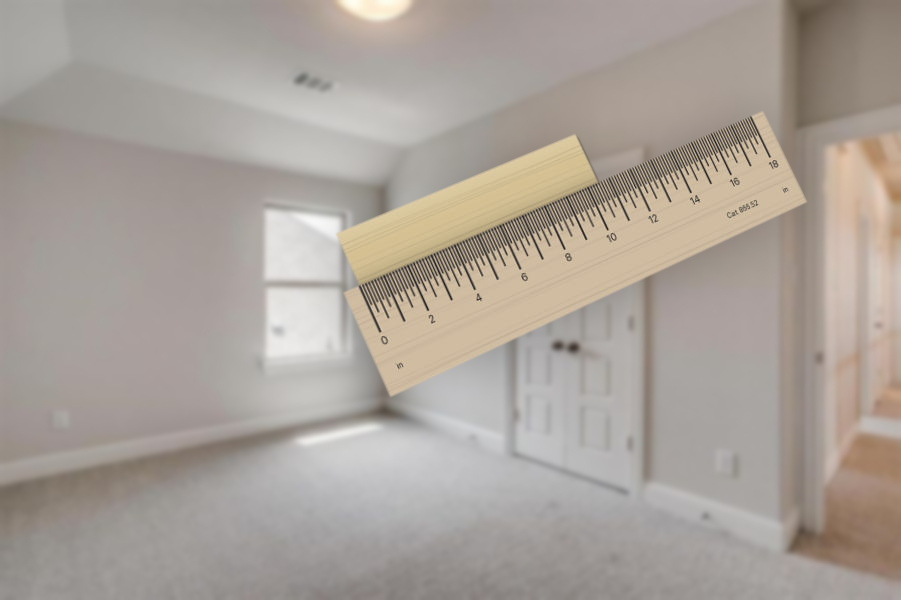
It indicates 10.5 in
